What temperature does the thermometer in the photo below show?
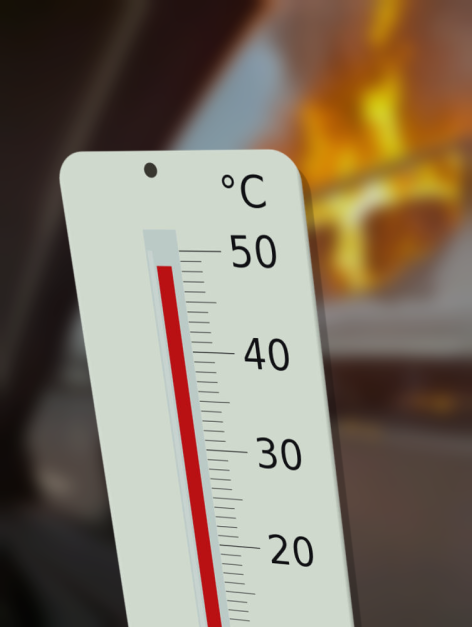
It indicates 48.5 °C
